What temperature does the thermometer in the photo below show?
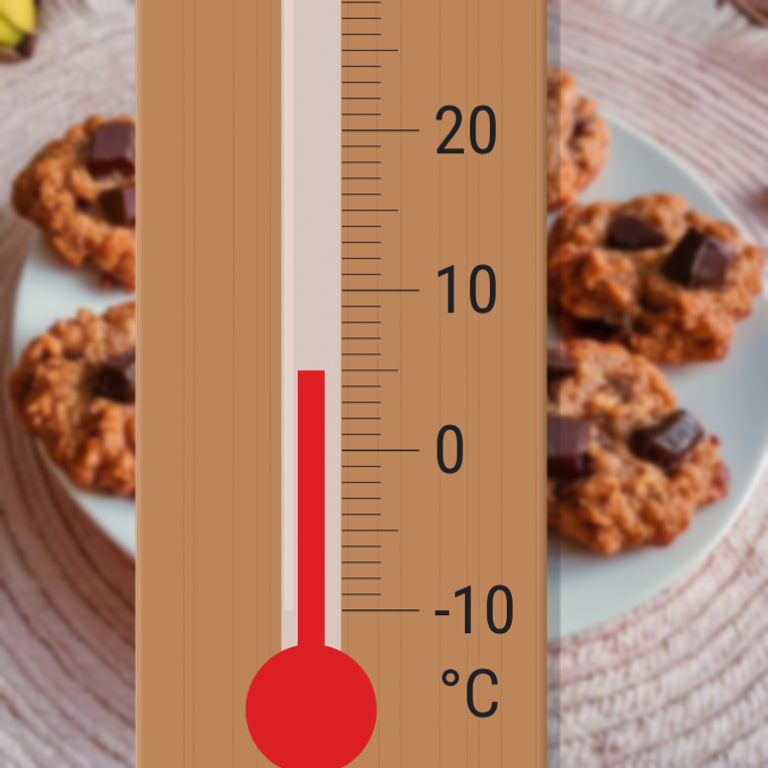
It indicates 5 °C
